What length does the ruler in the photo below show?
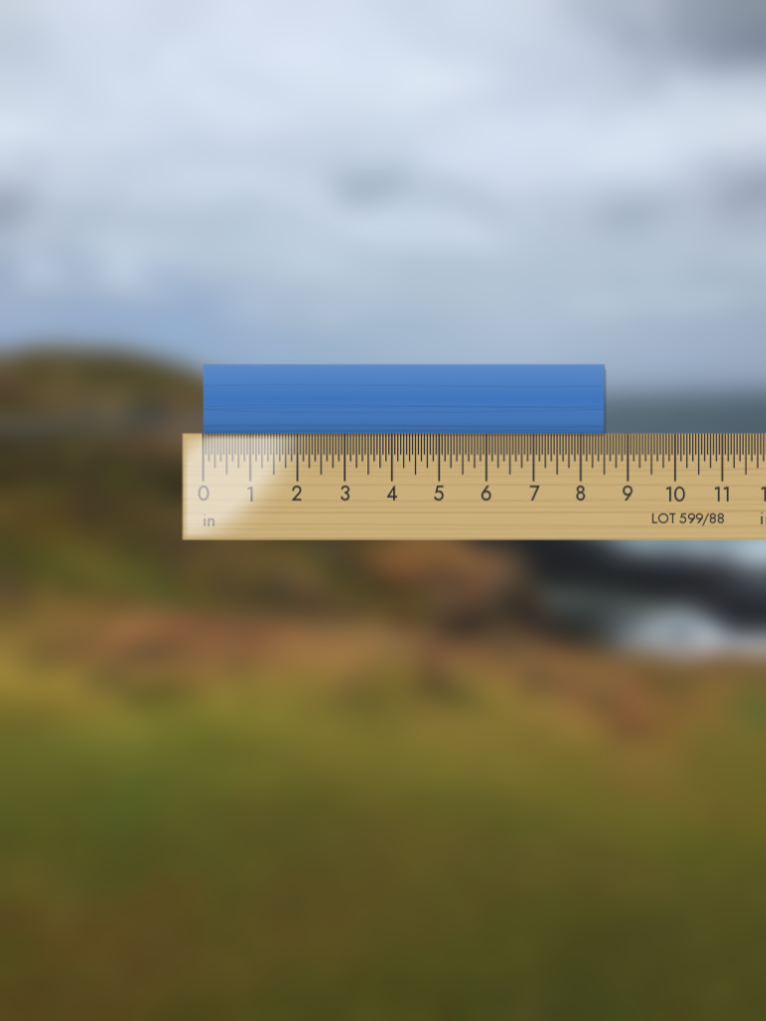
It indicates 8.5 in
